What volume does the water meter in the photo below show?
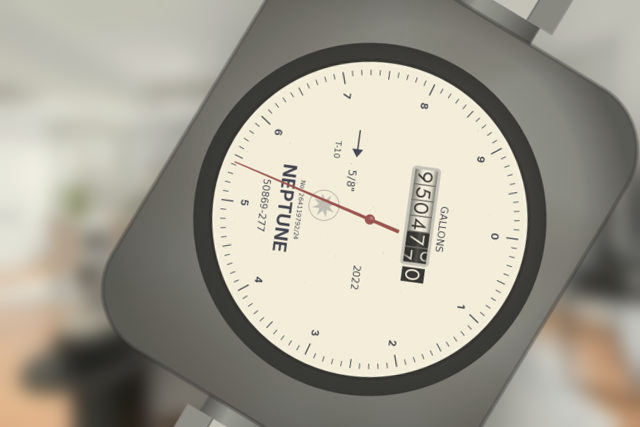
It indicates 9504765.4 gal
